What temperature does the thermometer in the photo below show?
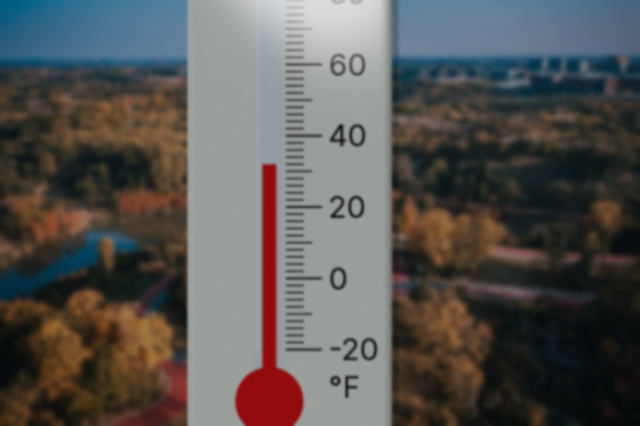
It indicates 32 °F
